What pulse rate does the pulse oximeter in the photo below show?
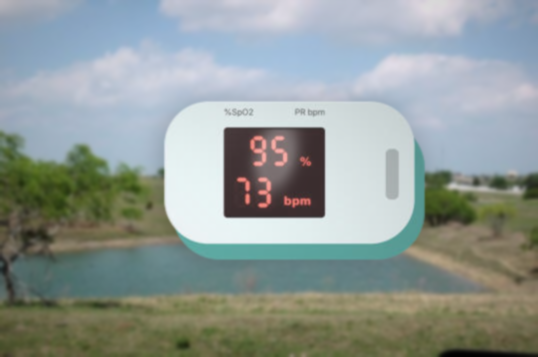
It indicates 73 bpm
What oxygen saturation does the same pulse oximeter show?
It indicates 95 %
